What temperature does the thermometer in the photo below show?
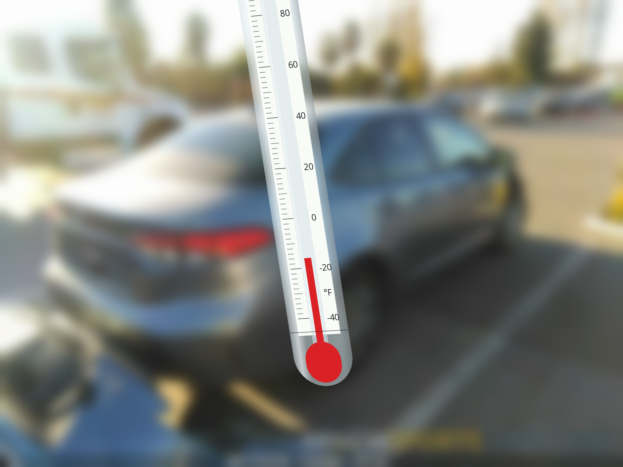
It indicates -16 °F
